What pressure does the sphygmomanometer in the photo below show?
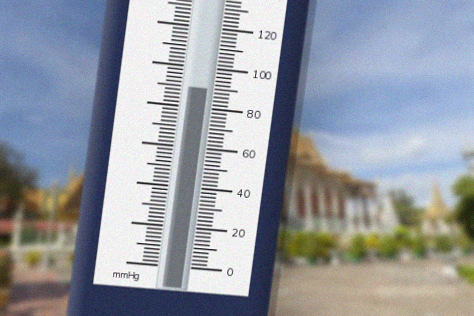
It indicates 90 mmHg
